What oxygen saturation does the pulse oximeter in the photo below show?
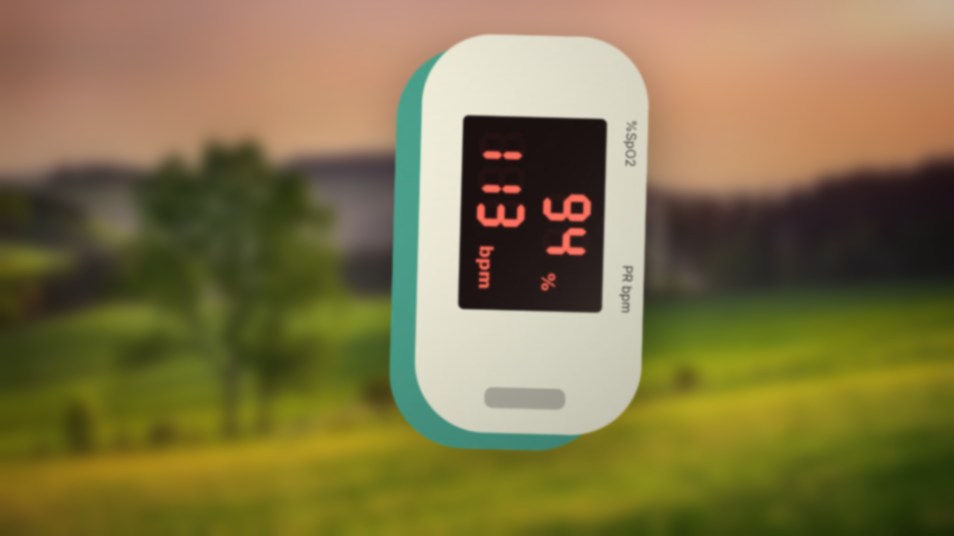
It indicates 94 %
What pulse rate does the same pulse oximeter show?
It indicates 113 bpm
